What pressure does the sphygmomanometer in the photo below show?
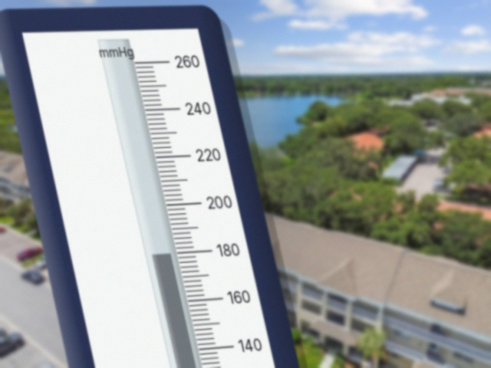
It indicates 180 mmHg
